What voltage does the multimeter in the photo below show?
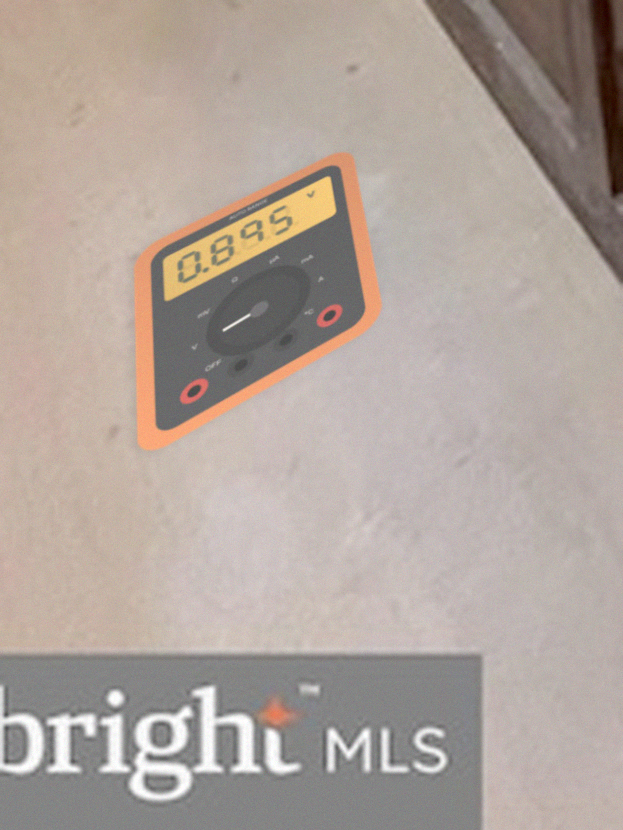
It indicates 0.895 V
